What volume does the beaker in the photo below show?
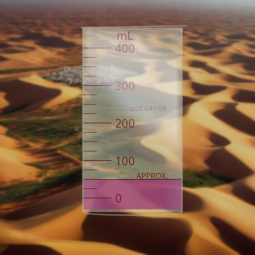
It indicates 50 mL
